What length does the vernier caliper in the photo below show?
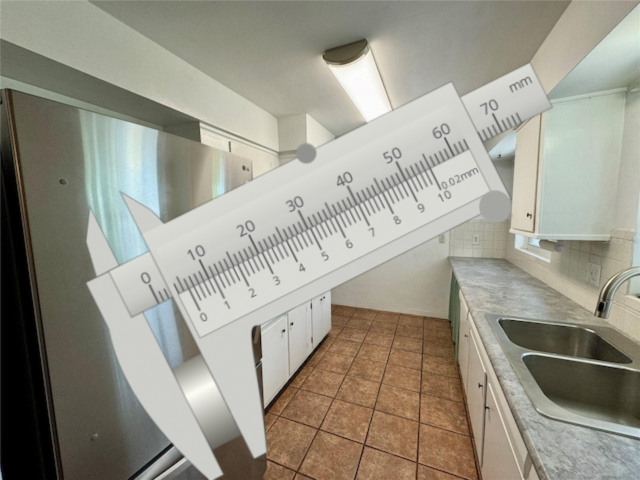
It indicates 6.0 mm
